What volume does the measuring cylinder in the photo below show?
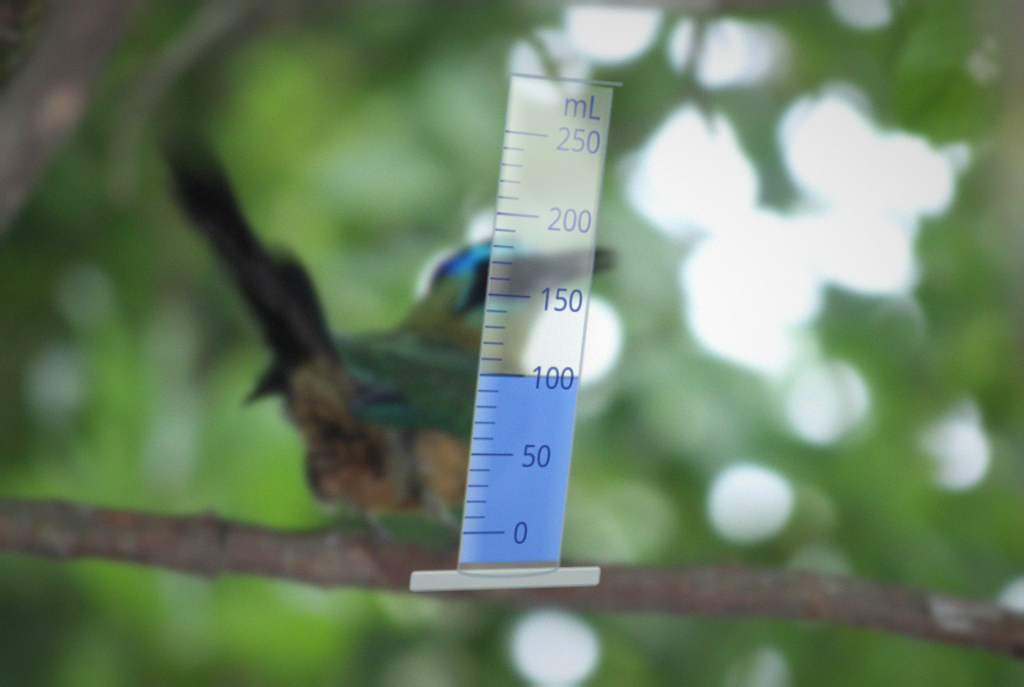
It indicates 100 mL
